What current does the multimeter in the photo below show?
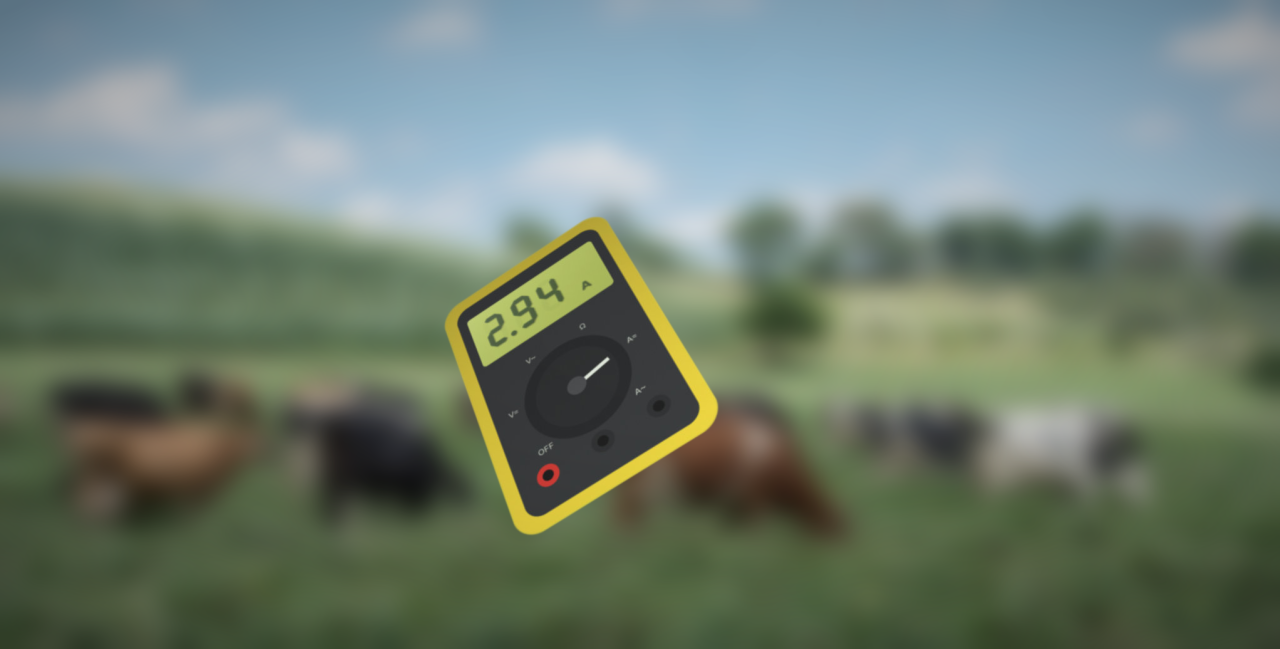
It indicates 2.94 A
